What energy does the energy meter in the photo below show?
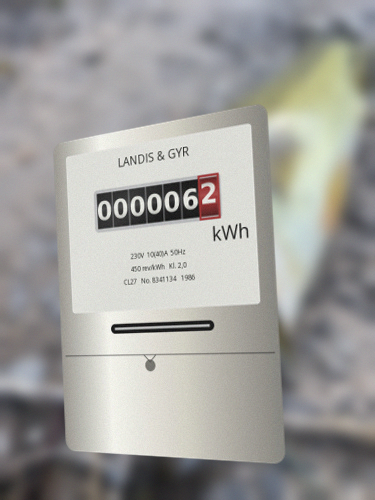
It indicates 6.2 kWh
